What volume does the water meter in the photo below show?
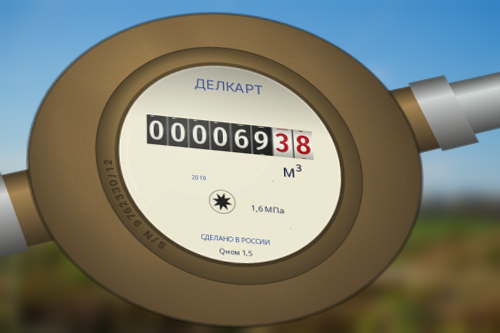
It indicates 69.38 m³
